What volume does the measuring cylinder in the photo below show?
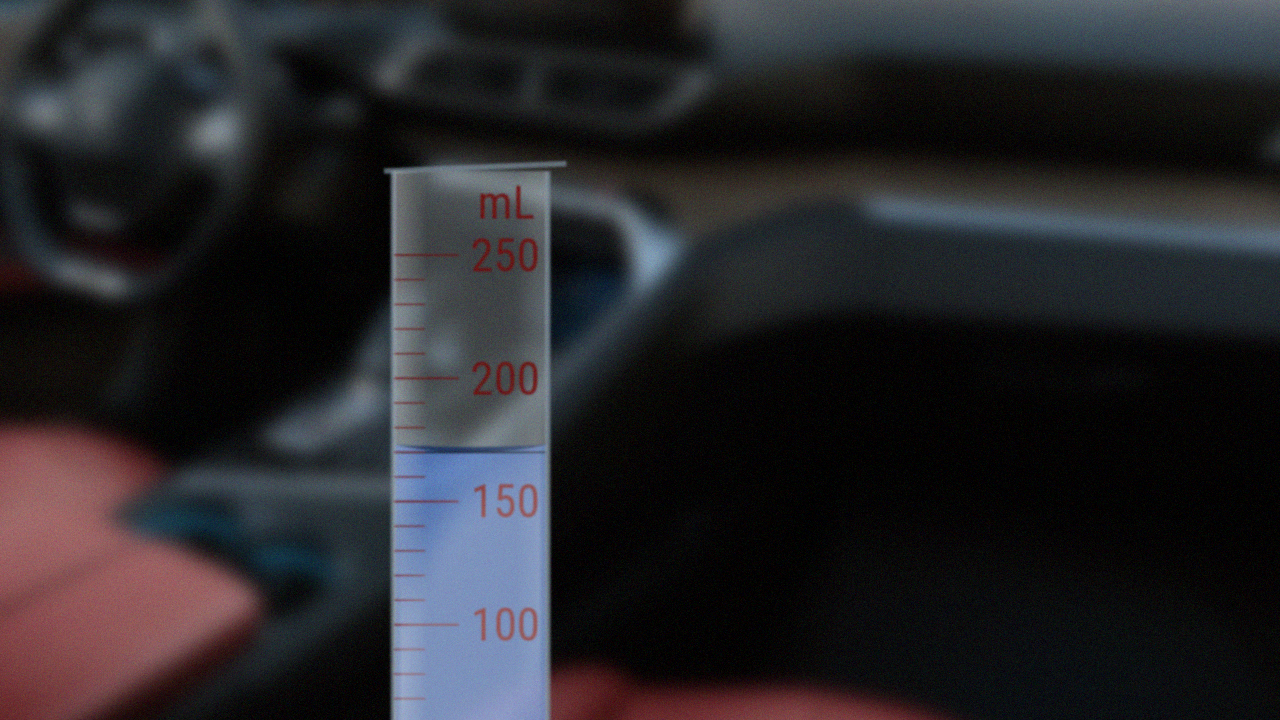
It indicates 170 mL
